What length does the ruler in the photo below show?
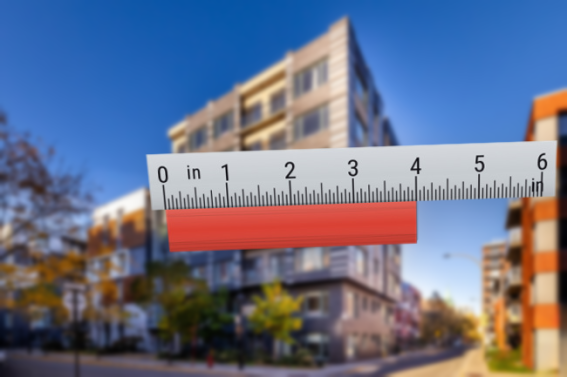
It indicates 4 in
